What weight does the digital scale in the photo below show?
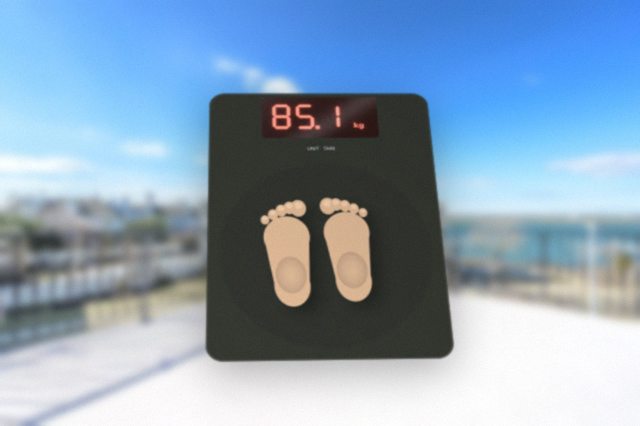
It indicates 85.1 kg
